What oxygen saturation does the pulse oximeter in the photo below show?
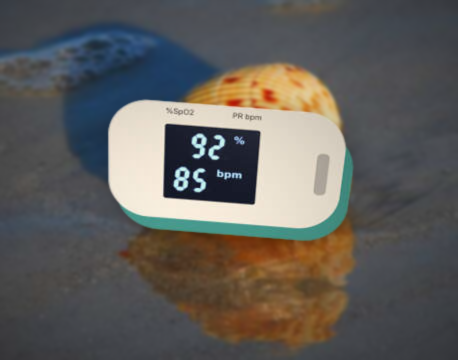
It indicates 92 %
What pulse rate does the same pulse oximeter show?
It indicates 85 bpm
